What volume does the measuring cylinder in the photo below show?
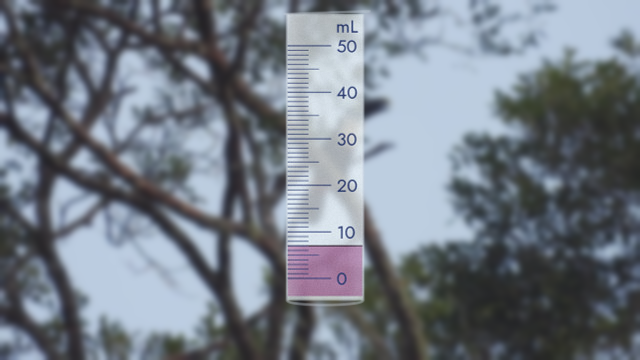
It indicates 7 mL
